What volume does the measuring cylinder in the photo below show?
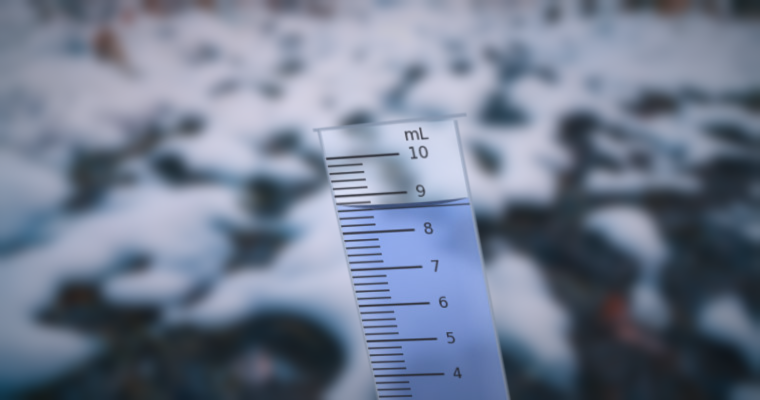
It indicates 8.6 mL
